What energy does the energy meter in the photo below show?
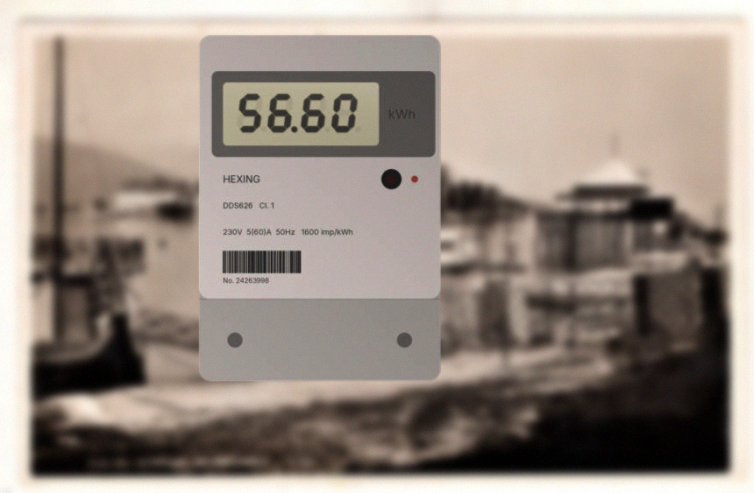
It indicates 56.60 kWh
